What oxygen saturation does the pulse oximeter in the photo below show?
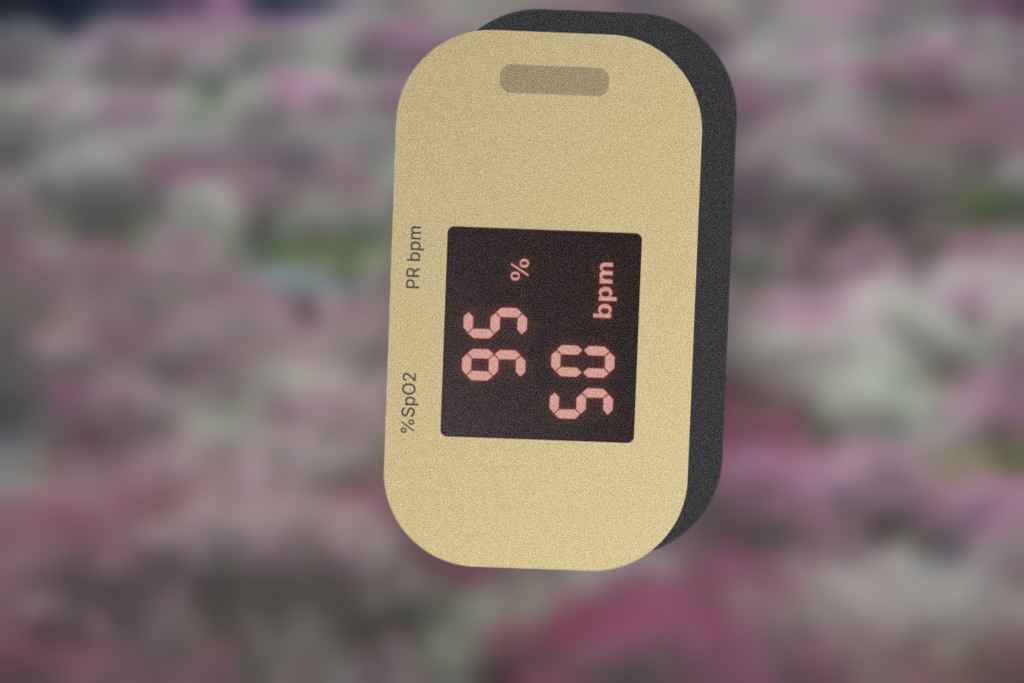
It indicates 95 %
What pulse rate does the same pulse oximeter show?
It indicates 50 bpm
